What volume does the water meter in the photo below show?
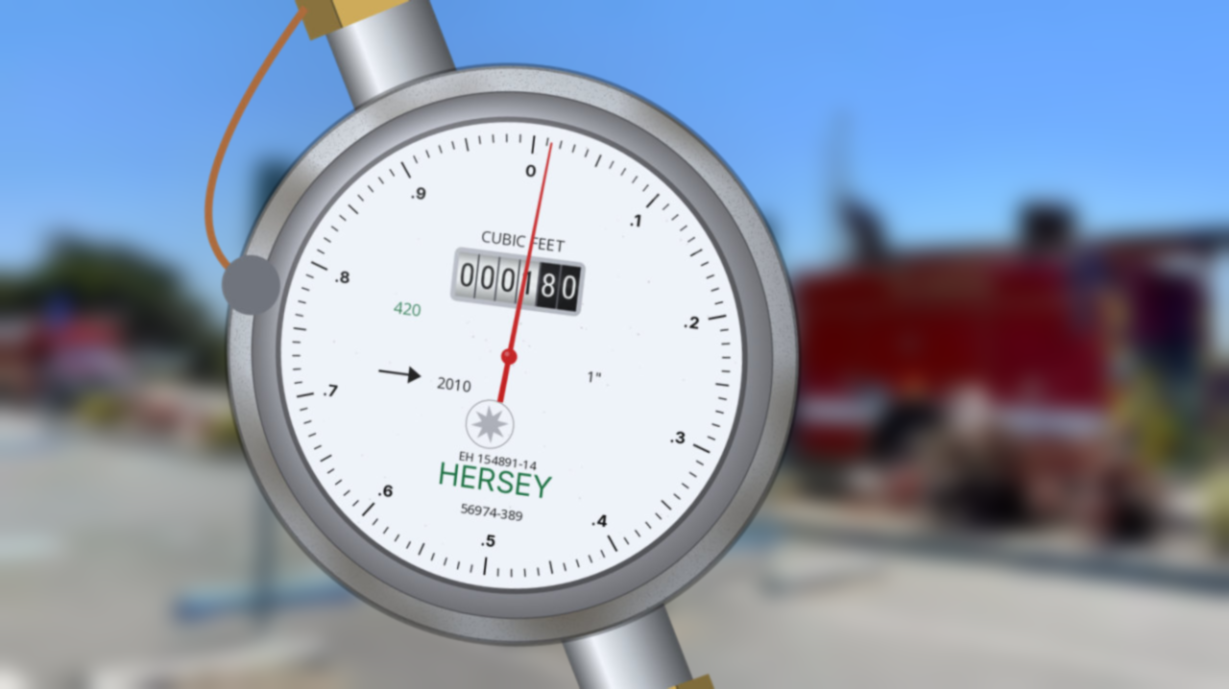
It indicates 180.01 ft³
